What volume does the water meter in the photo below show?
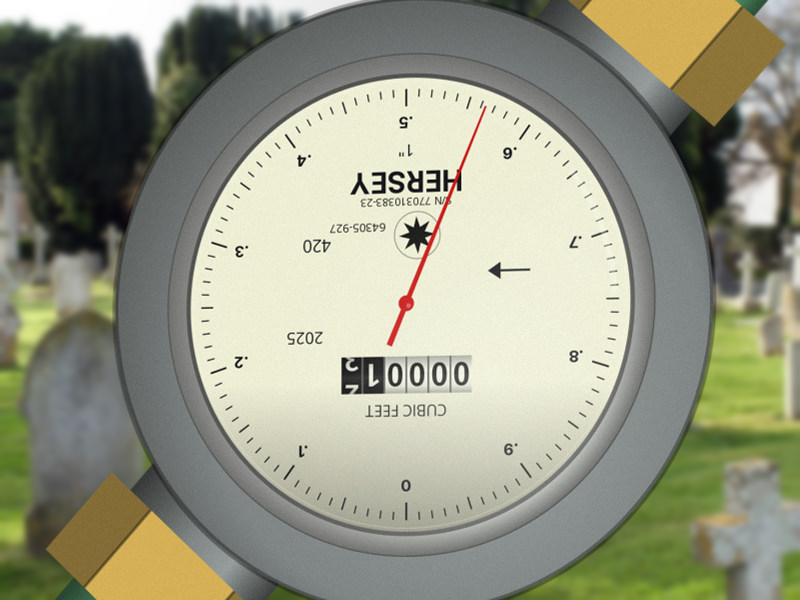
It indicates 12.56 ft³
